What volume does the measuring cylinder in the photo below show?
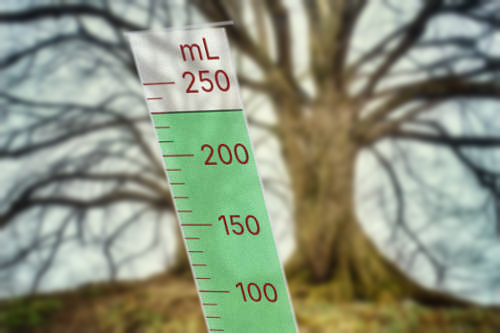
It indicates 230 mL
